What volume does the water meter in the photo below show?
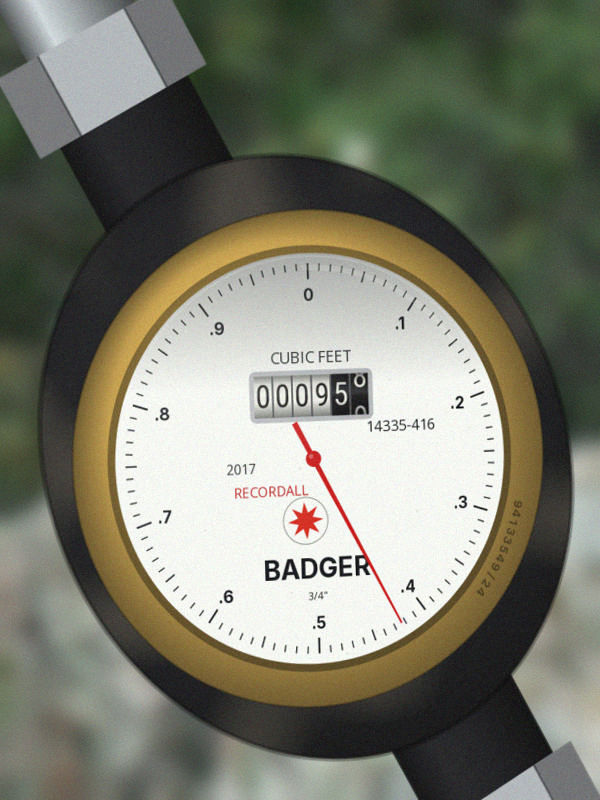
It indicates 958.42 ft³
